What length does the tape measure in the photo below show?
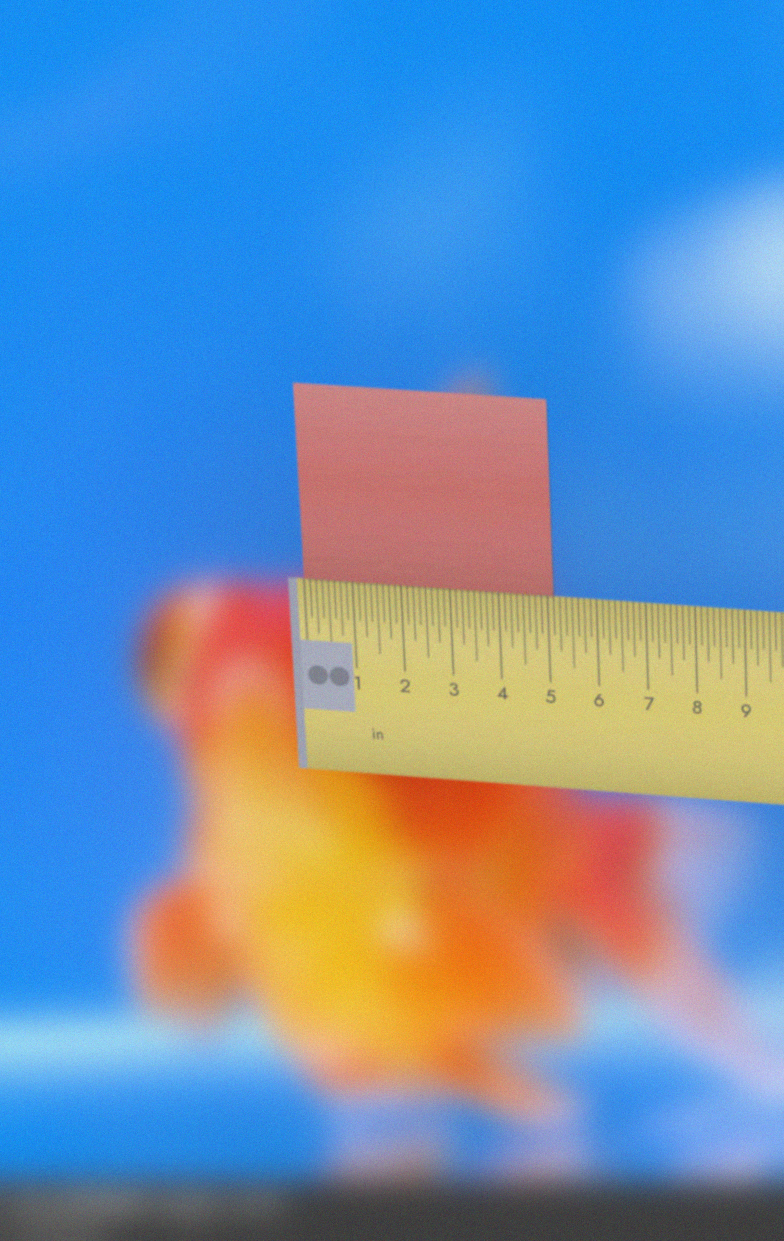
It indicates 5.125 in
